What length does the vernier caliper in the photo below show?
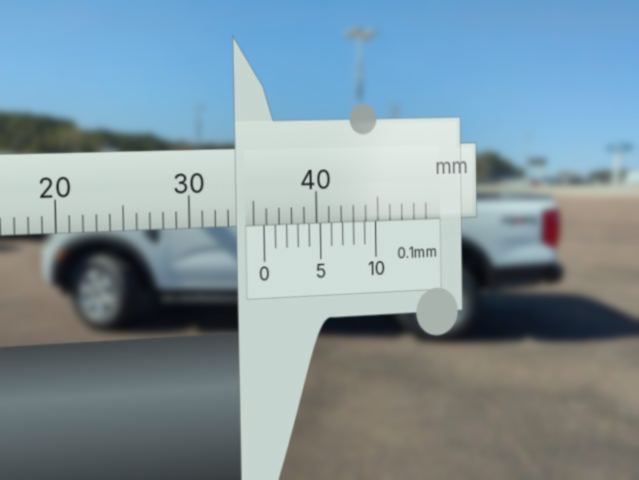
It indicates 35.8 mm
